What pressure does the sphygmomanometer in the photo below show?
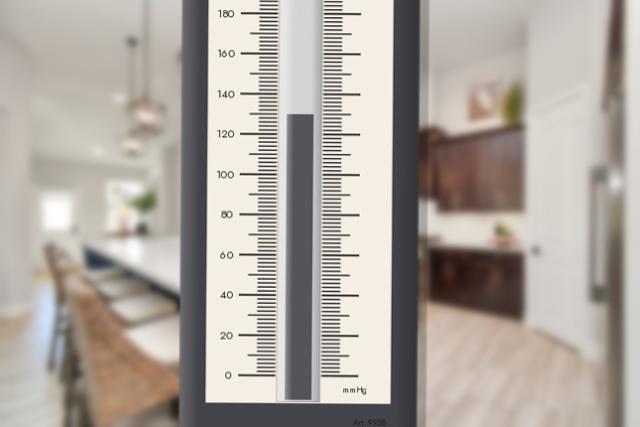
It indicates 130 mmHg
